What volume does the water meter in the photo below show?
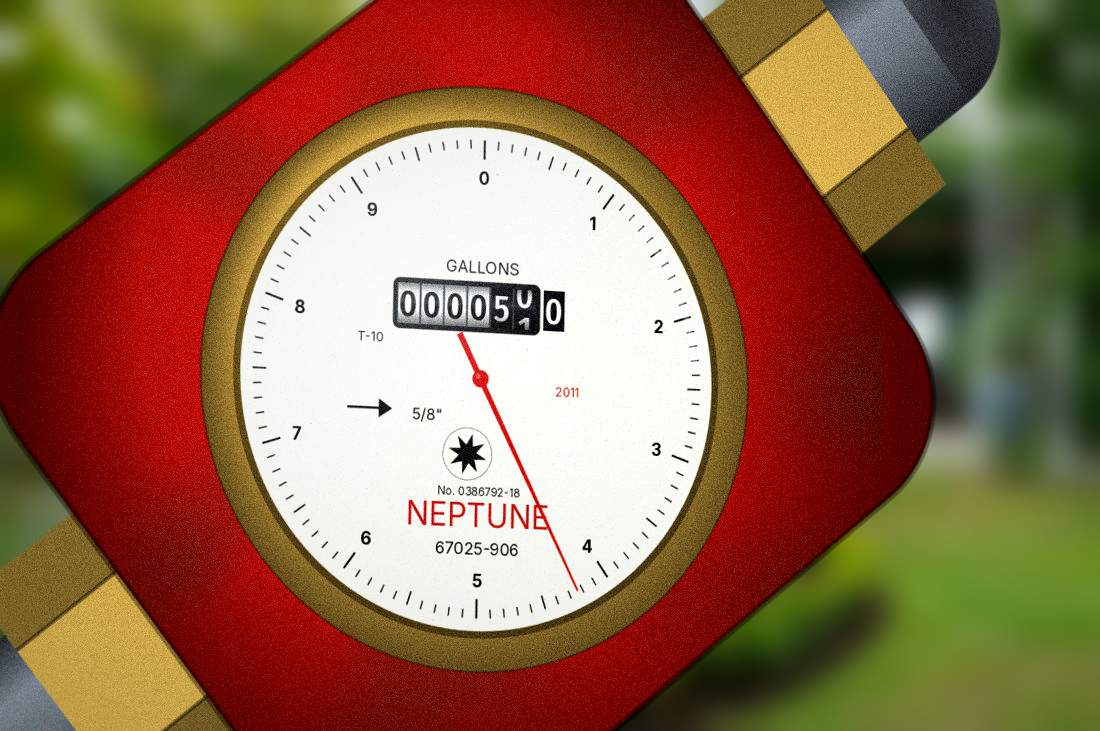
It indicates 504.2 gal
